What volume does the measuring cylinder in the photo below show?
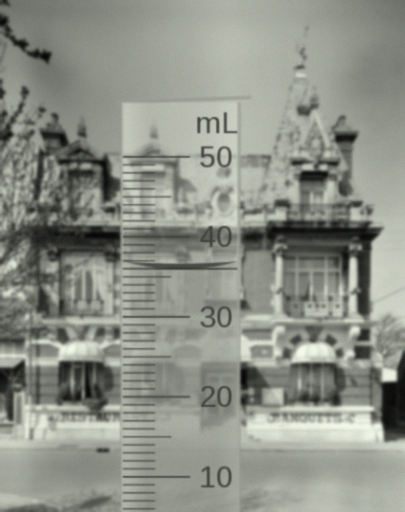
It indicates 36 mL
